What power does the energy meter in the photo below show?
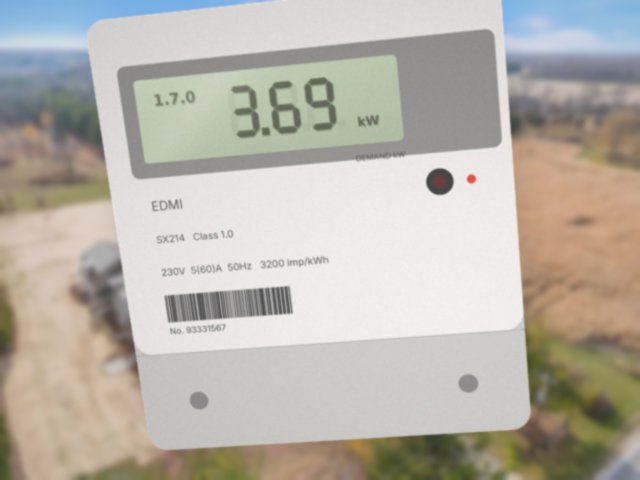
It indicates 3.69 kW
